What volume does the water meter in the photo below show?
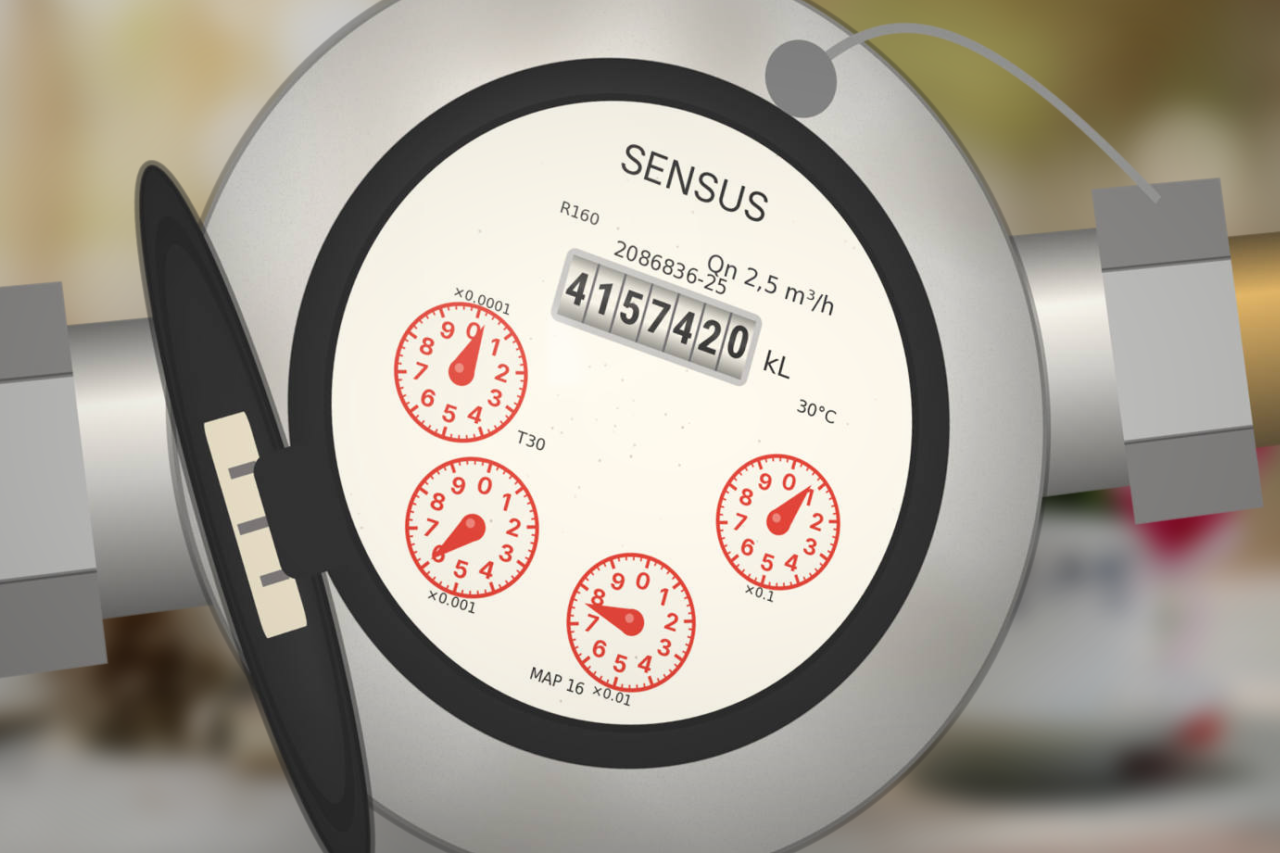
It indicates 4157420.0760 kL
